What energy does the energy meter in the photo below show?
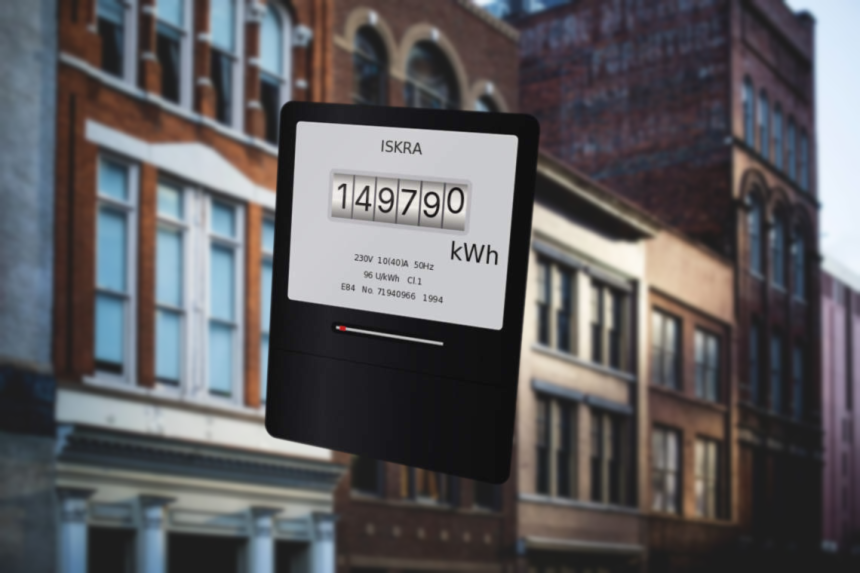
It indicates 149790 kWh
